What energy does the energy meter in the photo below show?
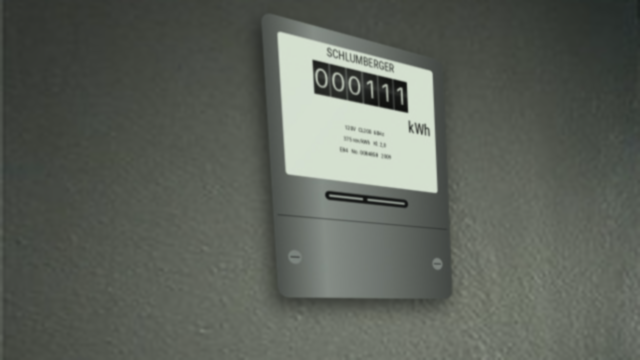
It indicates 111 kWh
